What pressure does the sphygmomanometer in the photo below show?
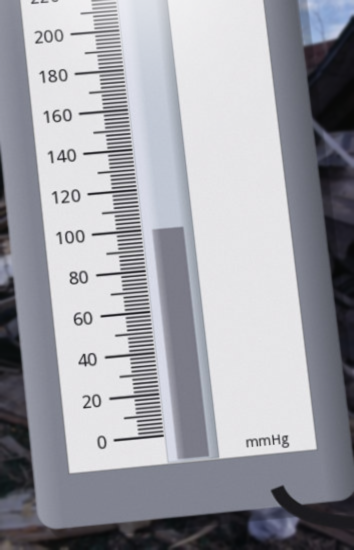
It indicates 100 mmHg
